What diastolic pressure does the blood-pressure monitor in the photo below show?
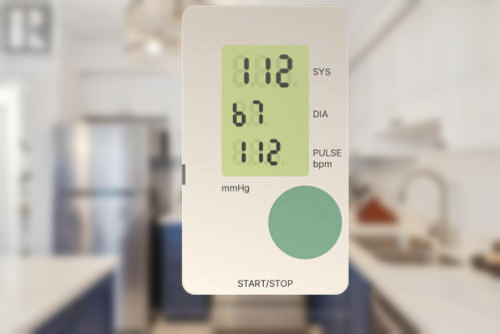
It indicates 67 mmHg
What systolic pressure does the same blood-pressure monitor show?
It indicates 112 mmHg
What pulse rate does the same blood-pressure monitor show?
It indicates 112 bpm
